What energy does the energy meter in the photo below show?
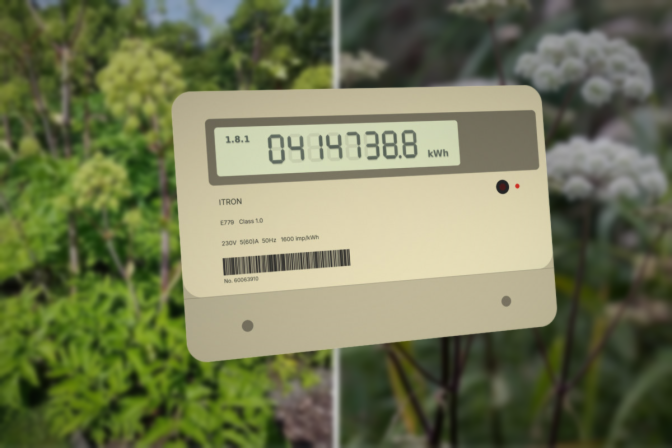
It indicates 414738.8 kWh
